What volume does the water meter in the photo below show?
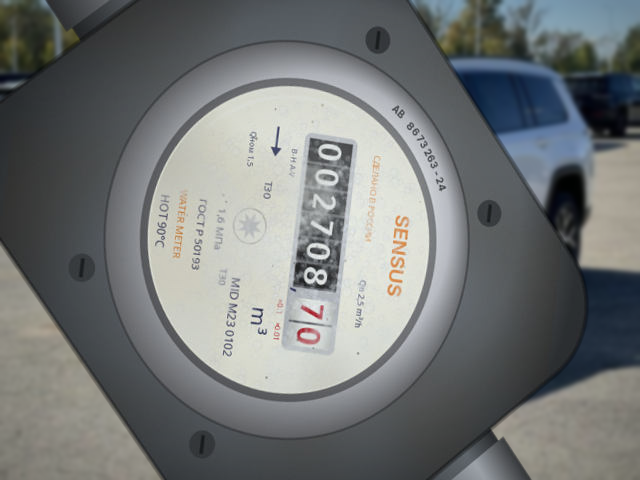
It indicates 2708.70 m³
